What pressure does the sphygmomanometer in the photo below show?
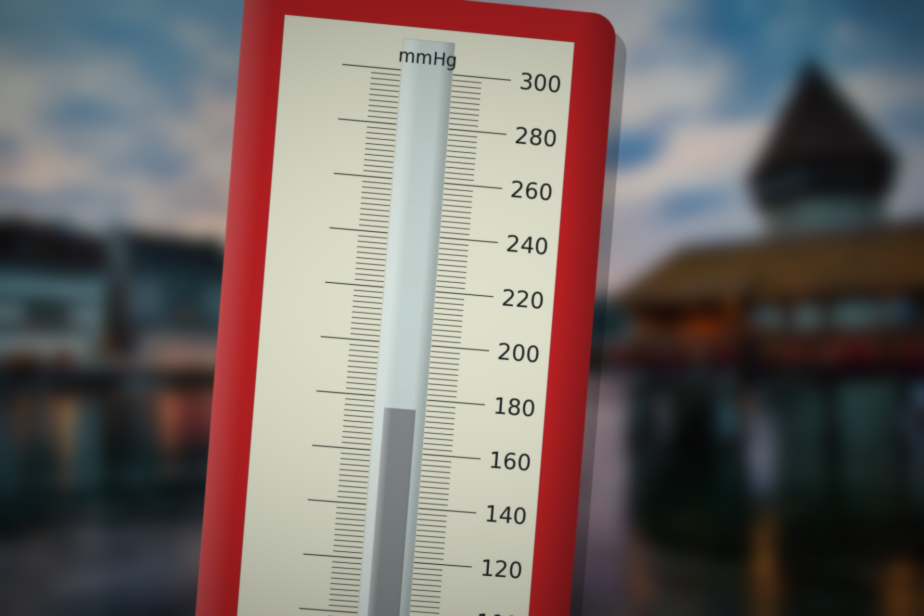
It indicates 176 mmHg
